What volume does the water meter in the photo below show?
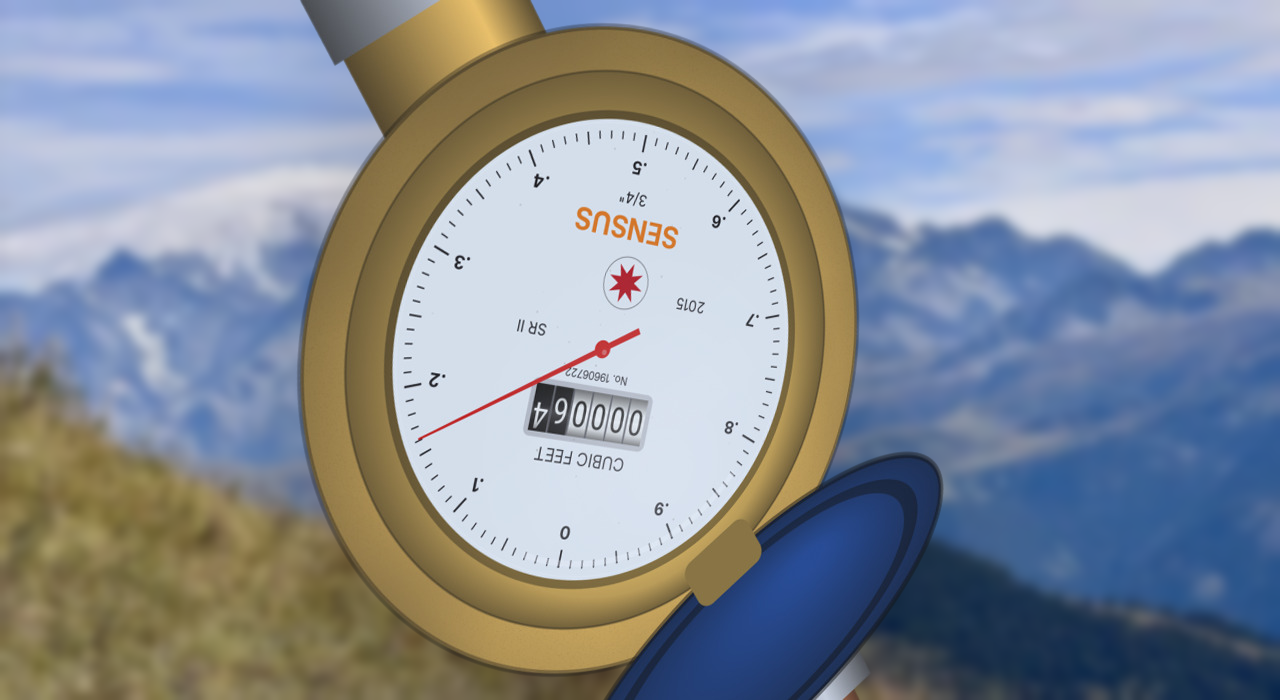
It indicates 64.16 ft³
